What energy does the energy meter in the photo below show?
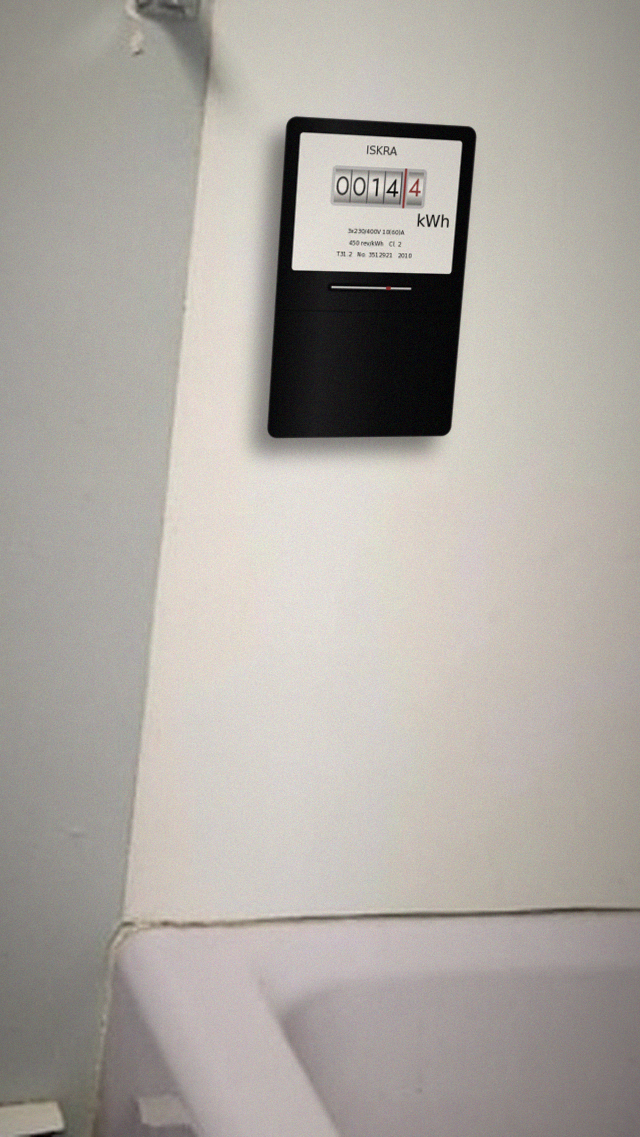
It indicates 14.4 kWh
